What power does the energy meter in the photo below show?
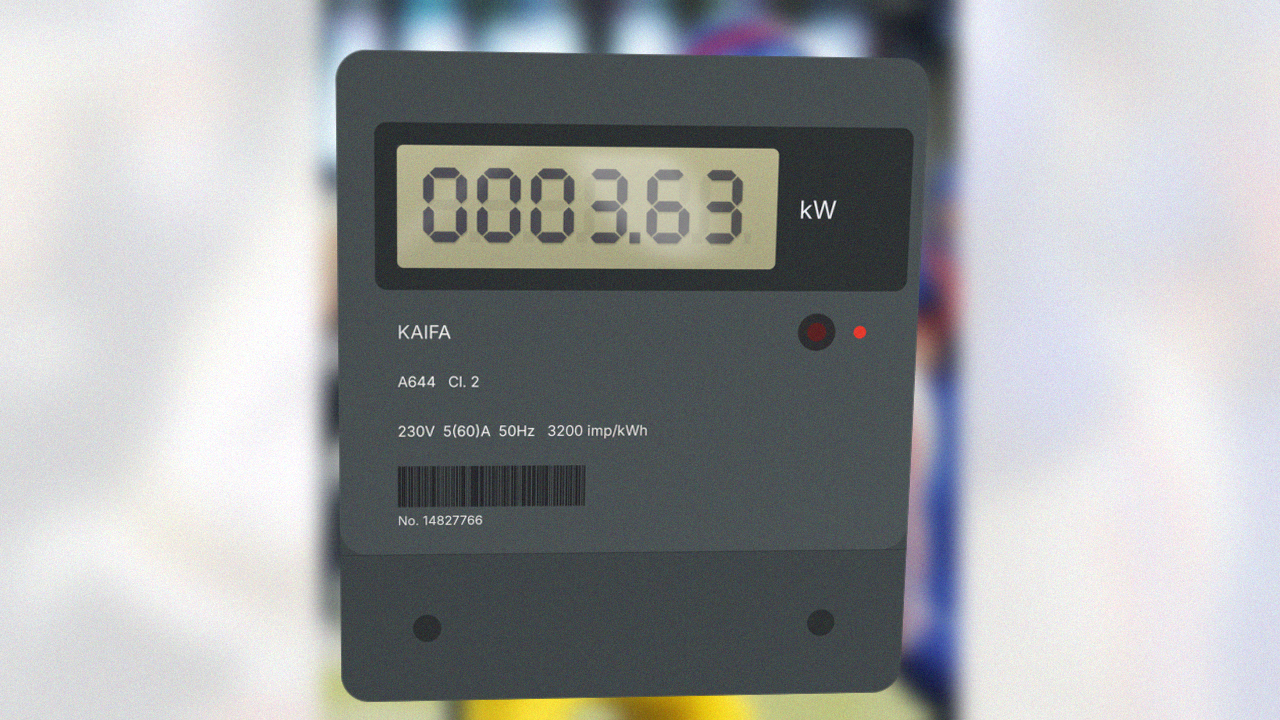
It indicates 3.63 kW
